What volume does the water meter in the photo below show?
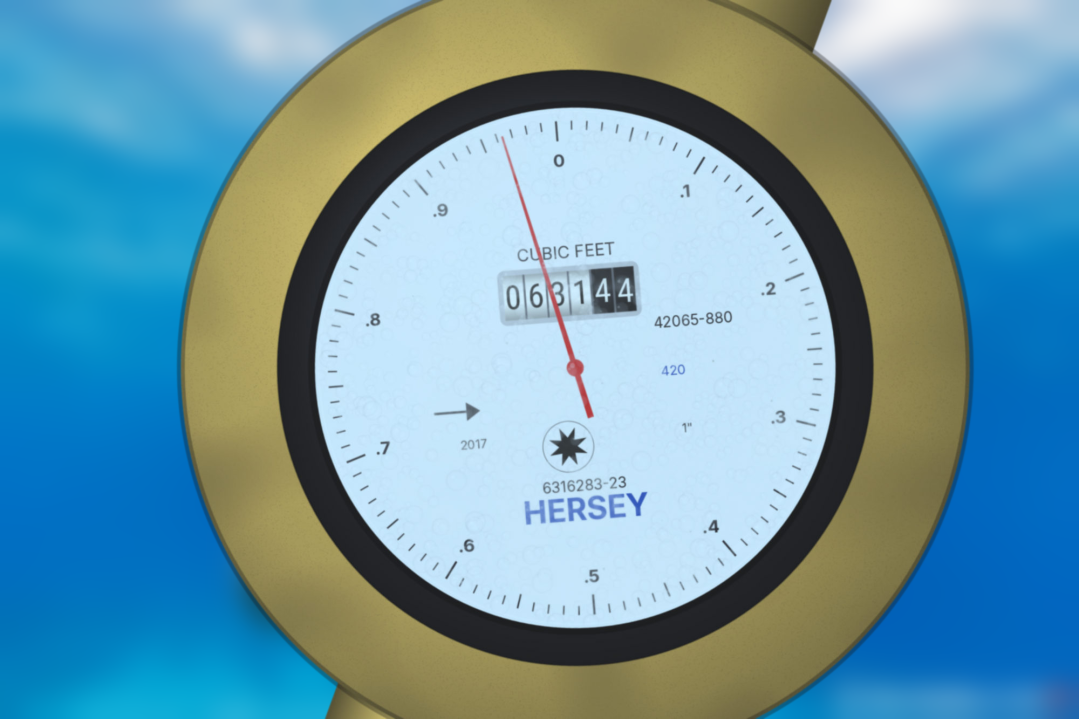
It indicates 63143.96 ft³
